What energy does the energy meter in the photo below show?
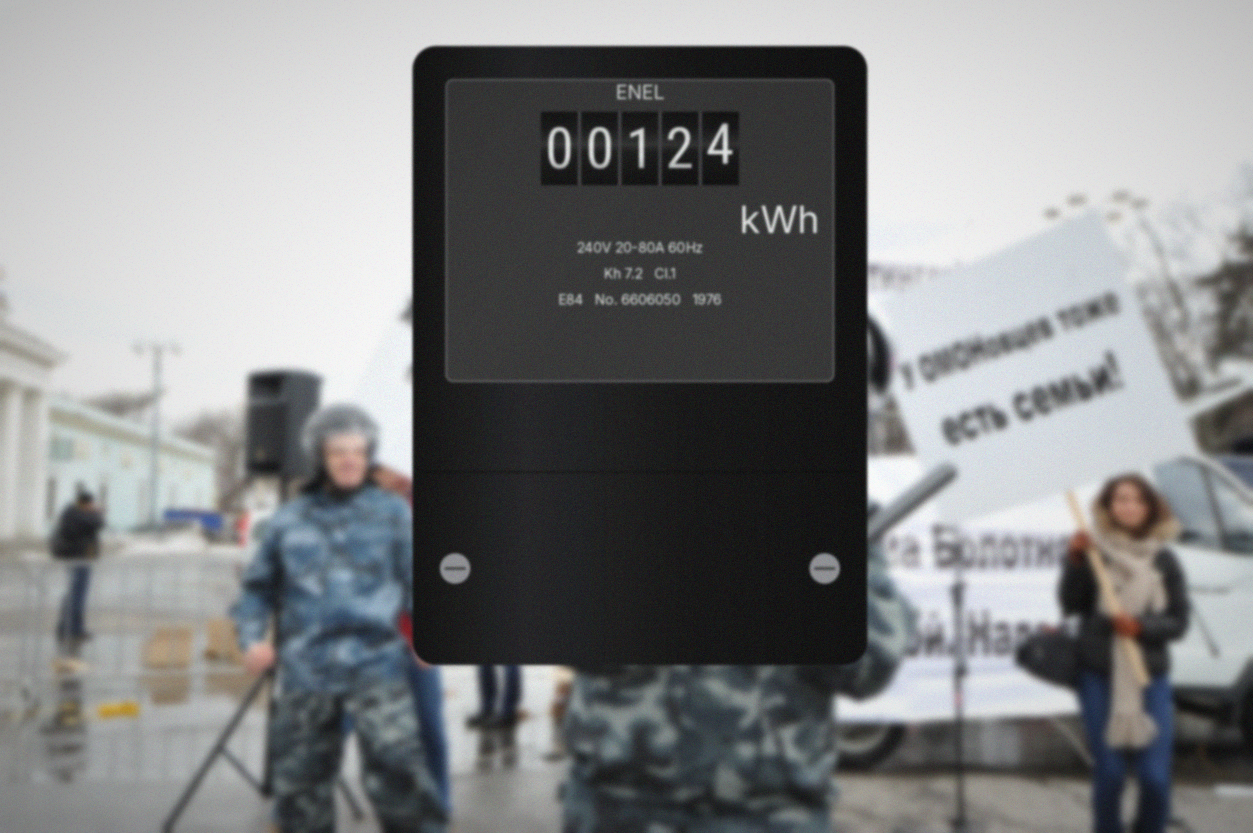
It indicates 124 kWh
